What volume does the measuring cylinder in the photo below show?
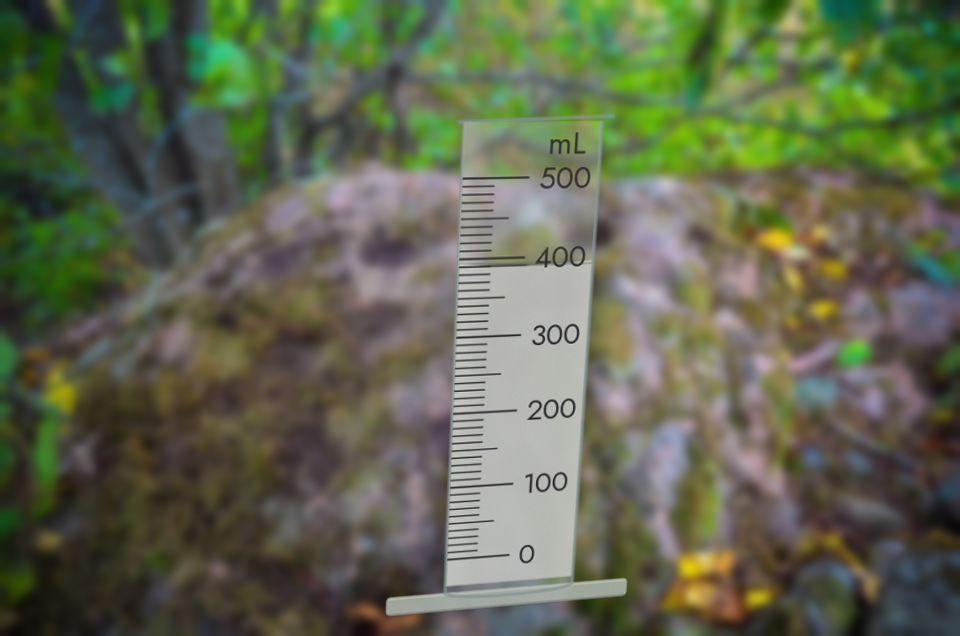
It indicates 390 mL
